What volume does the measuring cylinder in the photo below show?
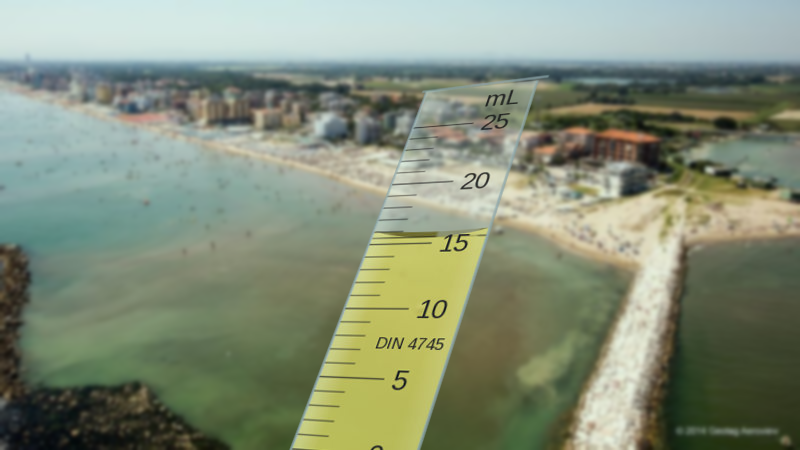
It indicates 15.5 mL
